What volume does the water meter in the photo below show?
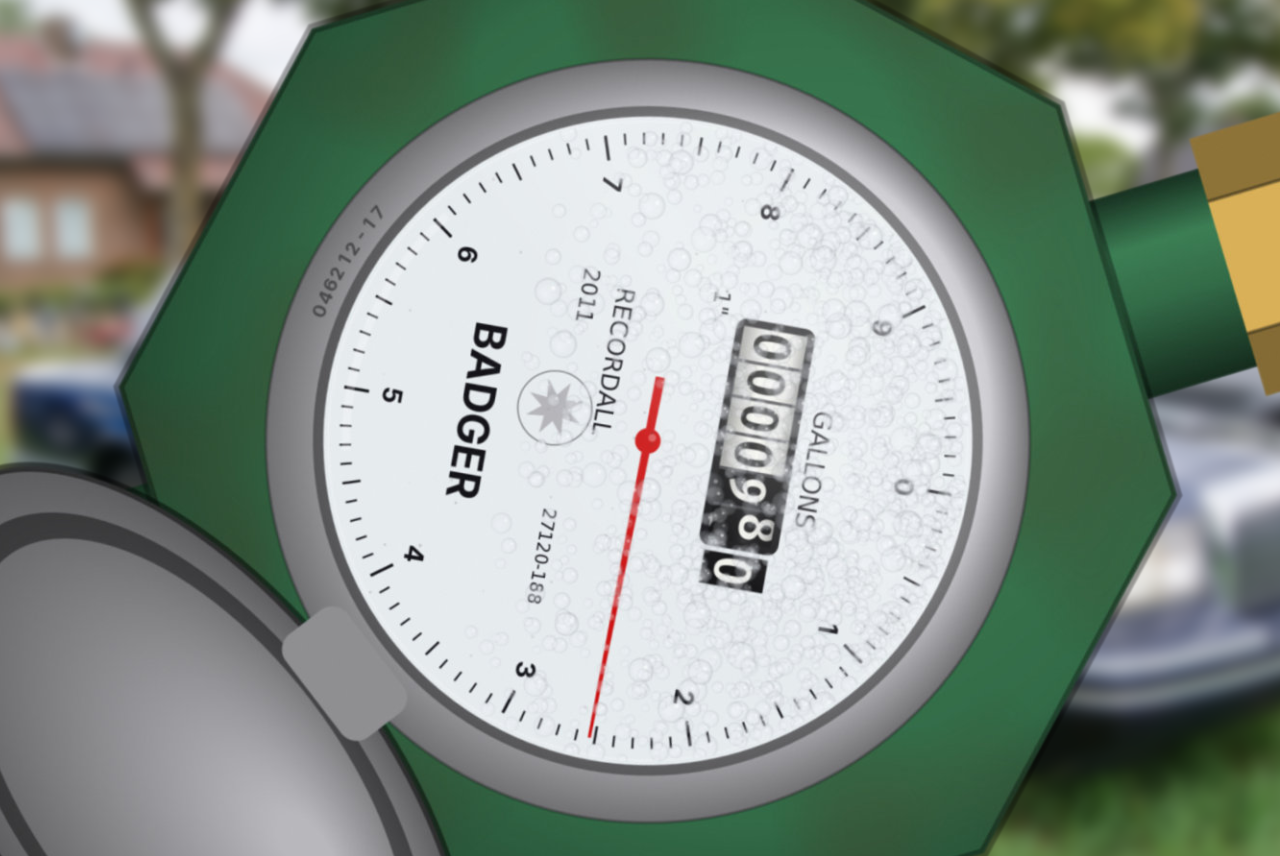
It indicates 982.5 gal
